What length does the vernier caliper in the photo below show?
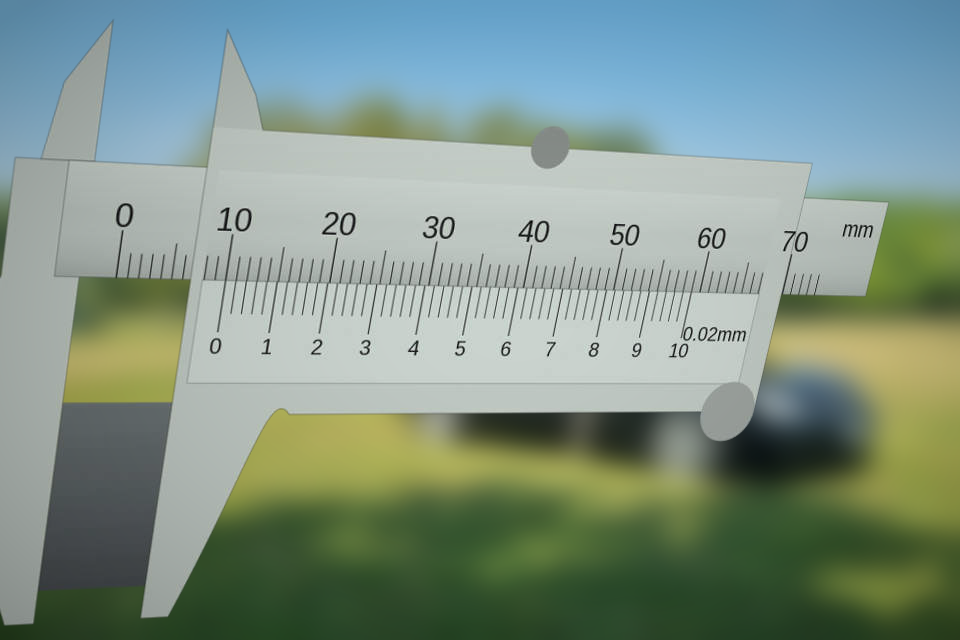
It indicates 10.0 mm
